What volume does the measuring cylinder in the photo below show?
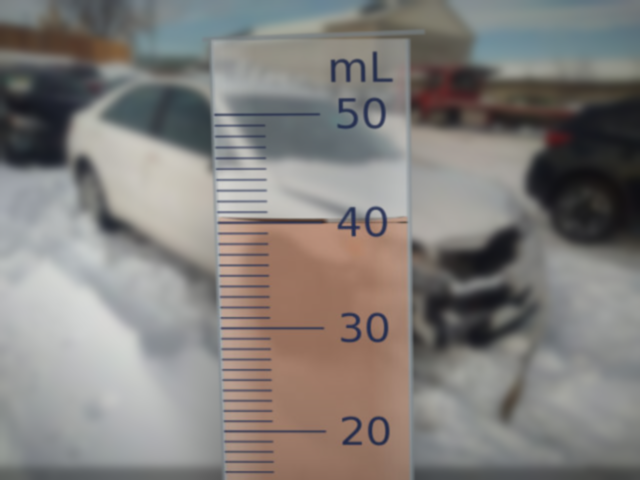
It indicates 40 mL
